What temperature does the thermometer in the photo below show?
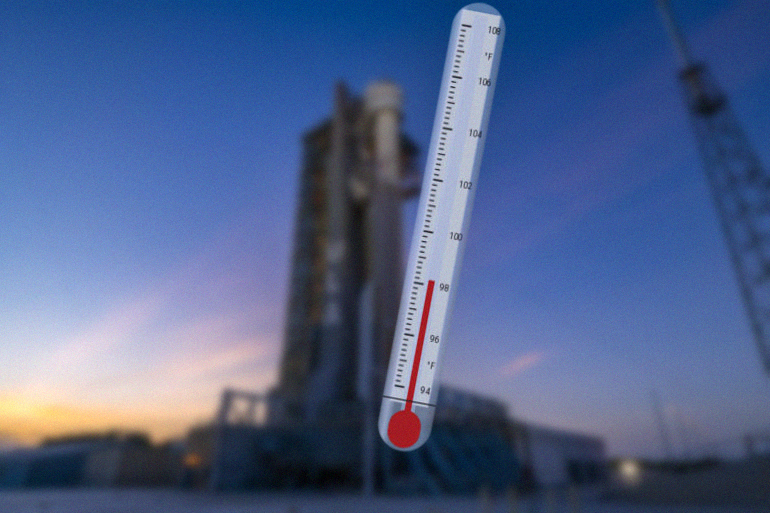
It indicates 98.2 °F
